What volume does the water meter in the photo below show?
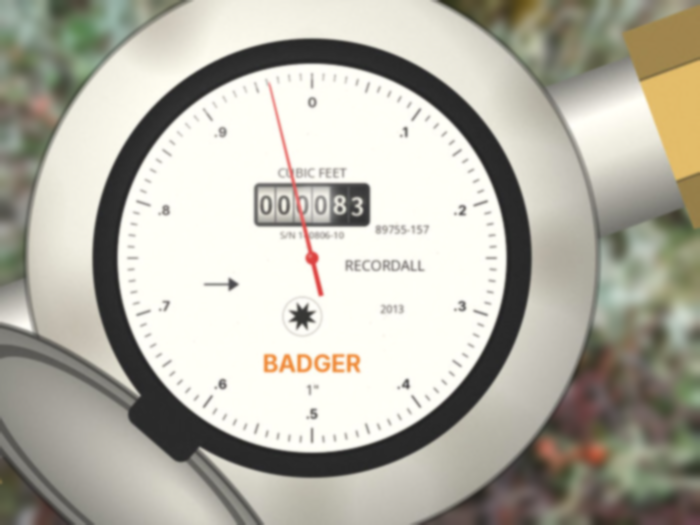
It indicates 82.96 ft³
